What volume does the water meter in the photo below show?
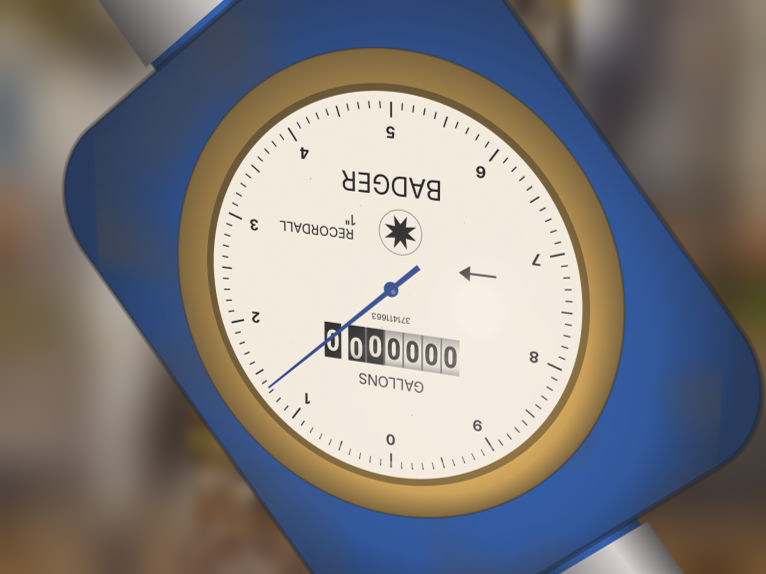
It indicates 1.3 gal
